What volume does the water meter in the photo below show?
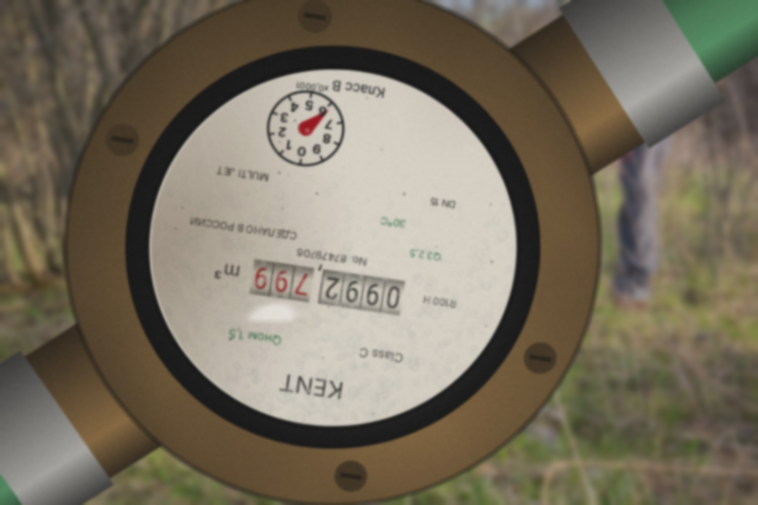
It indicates 992.7996 m³
